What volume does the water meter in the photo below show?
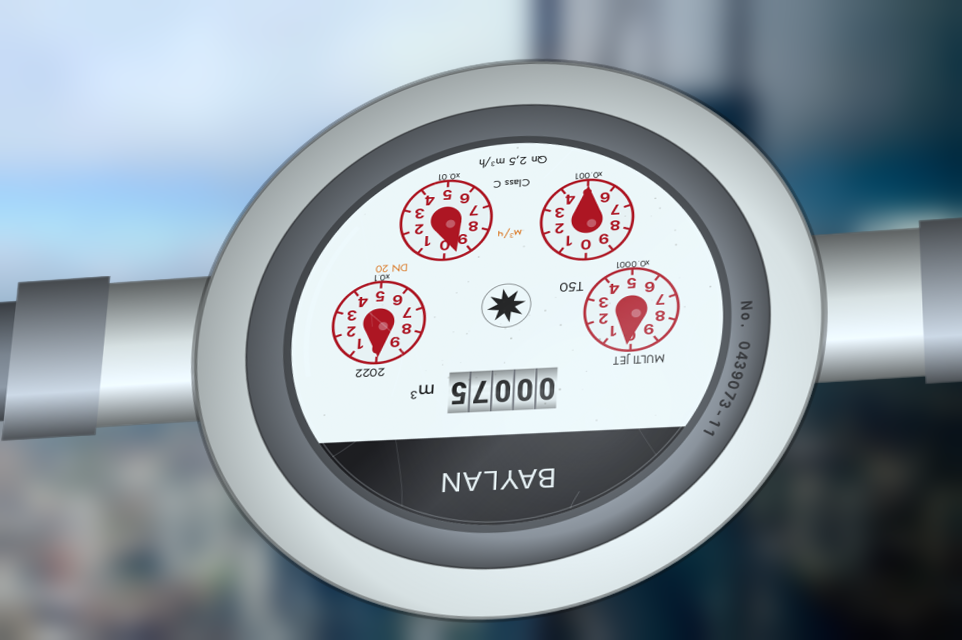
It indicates 74.9950 m³
